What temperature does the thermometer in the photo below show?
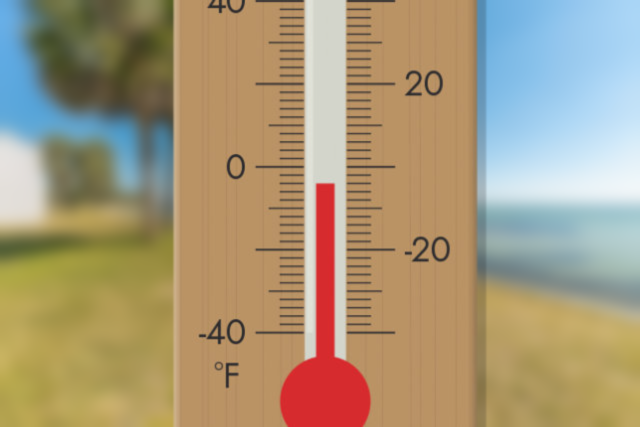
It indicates -4 °F
